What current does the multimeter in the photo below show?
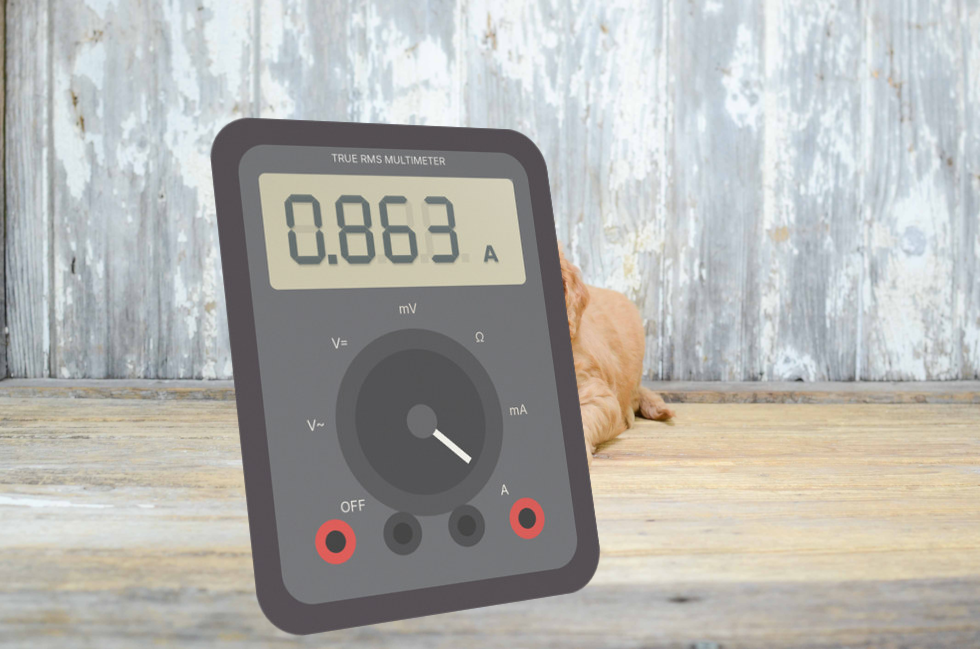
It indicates 0.863 A
